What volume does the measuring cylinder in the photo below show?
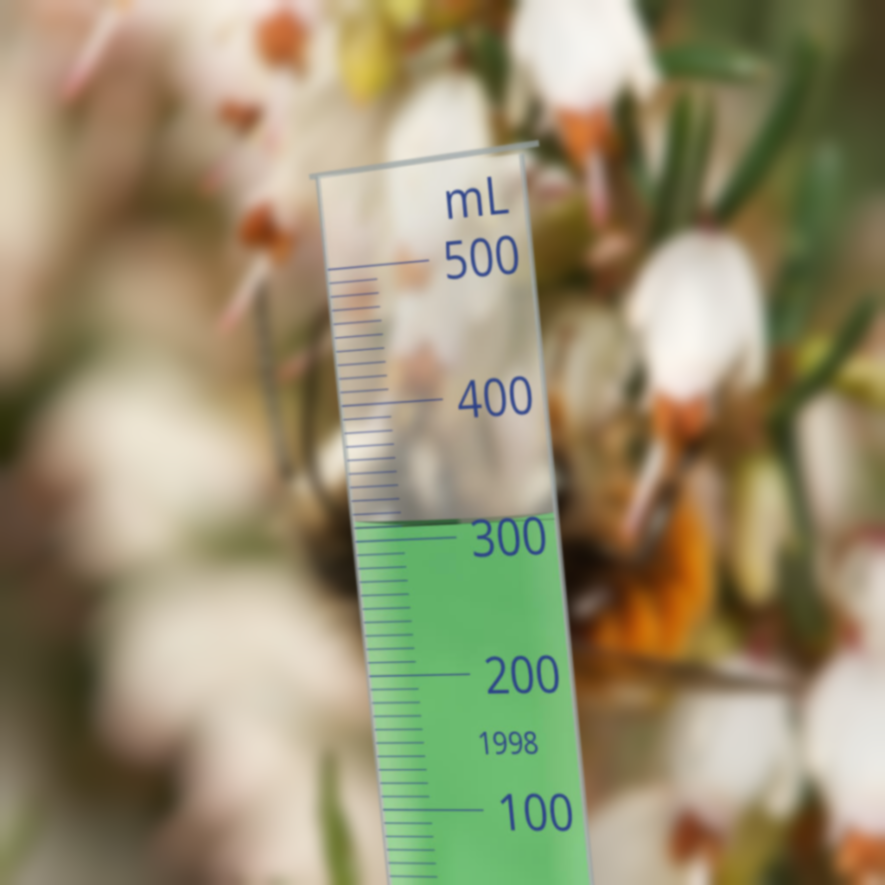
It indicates 310 mL
